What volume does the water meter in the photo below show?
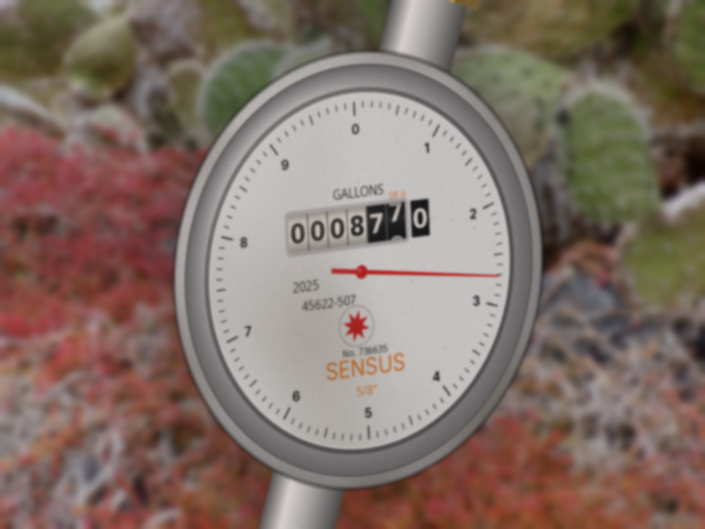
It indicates 8772.7 gal
